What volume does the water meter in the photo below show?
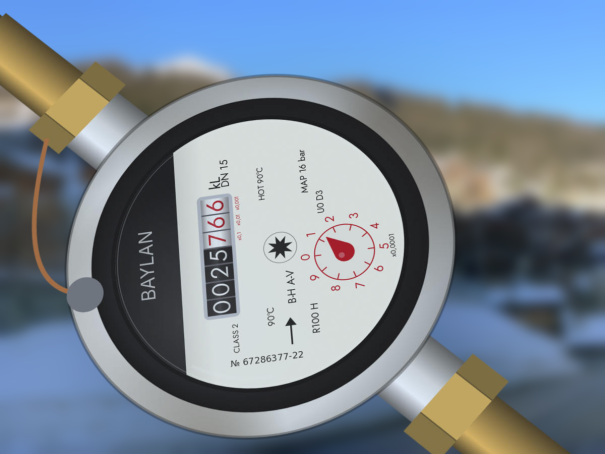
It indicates 25.7661 kL
